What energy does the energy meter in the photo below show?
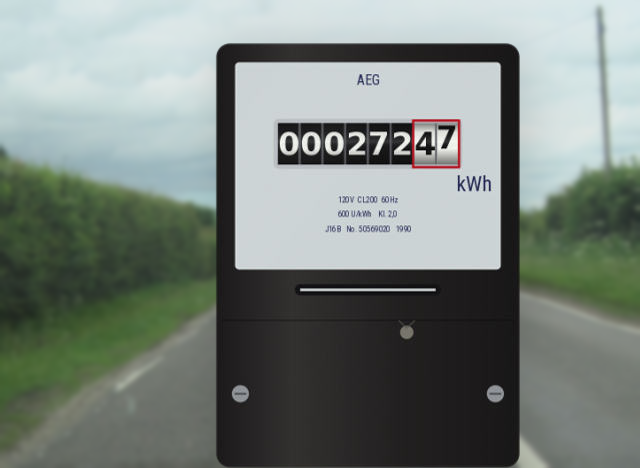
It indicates 272.47 kWh
